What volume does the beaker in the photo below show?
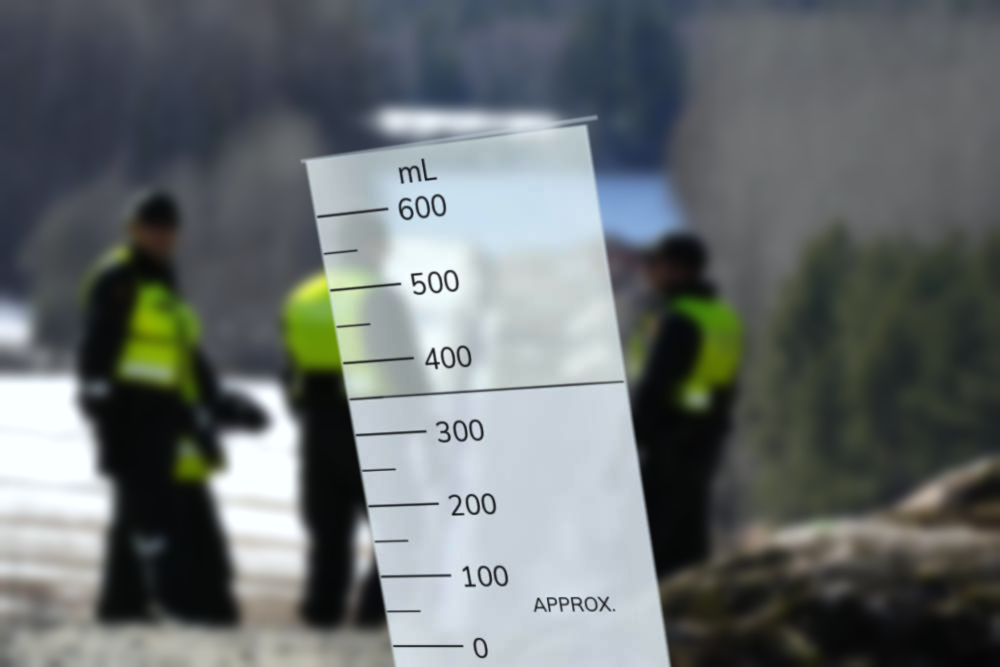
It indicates 350 mL
